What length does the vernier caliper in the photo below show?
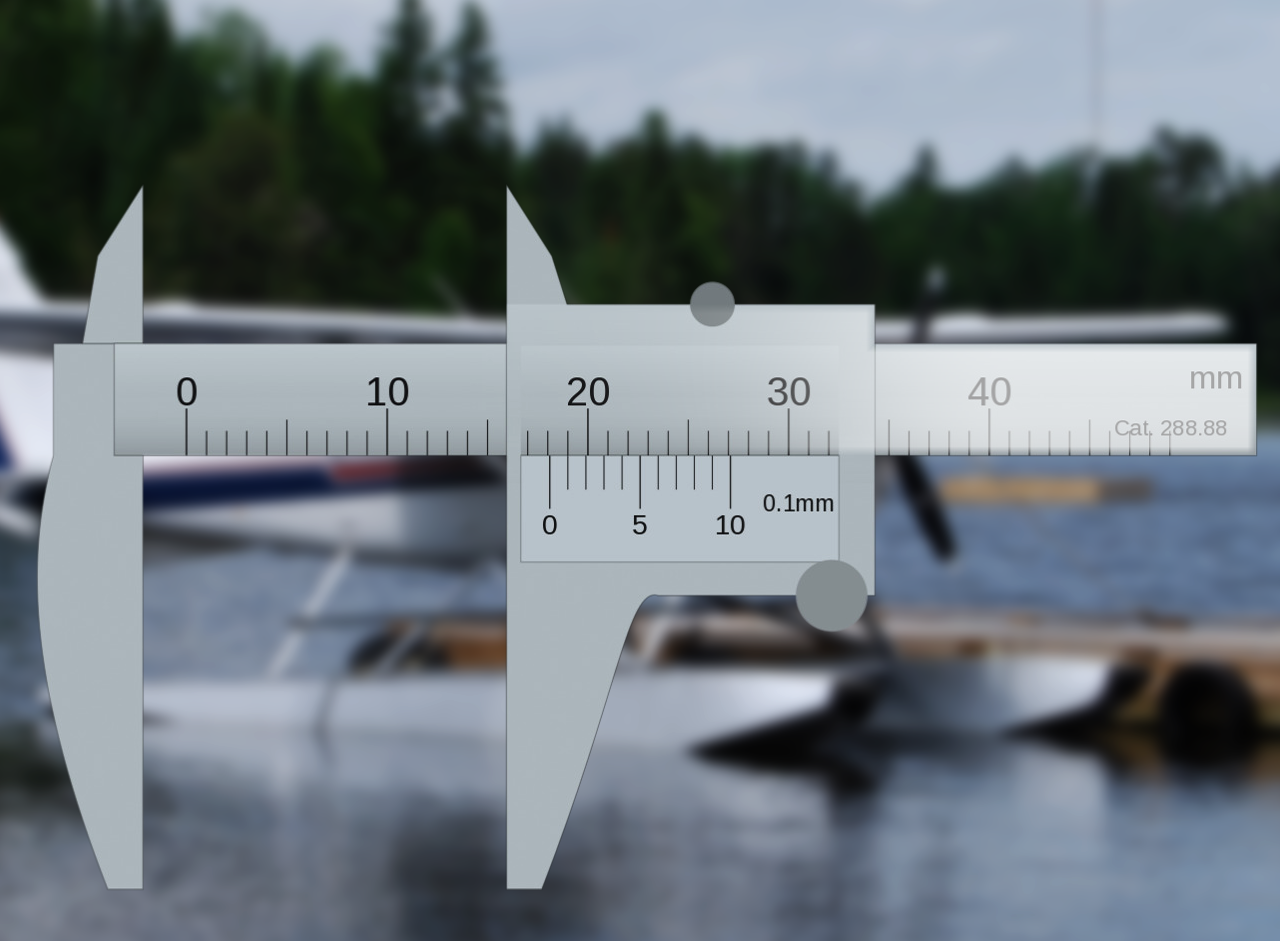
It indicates 18.1 mm
